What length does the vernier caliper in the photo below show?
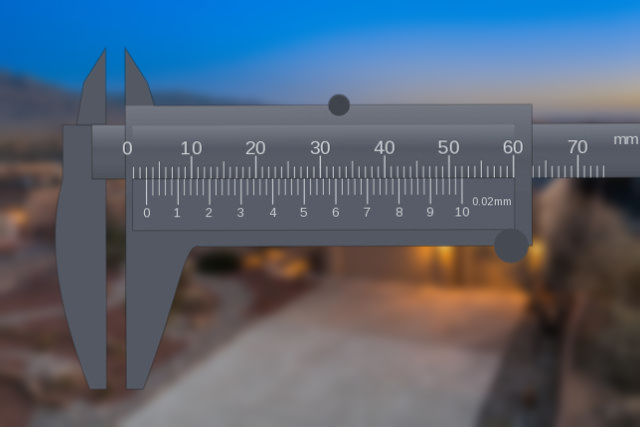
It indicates 3.0 mm
